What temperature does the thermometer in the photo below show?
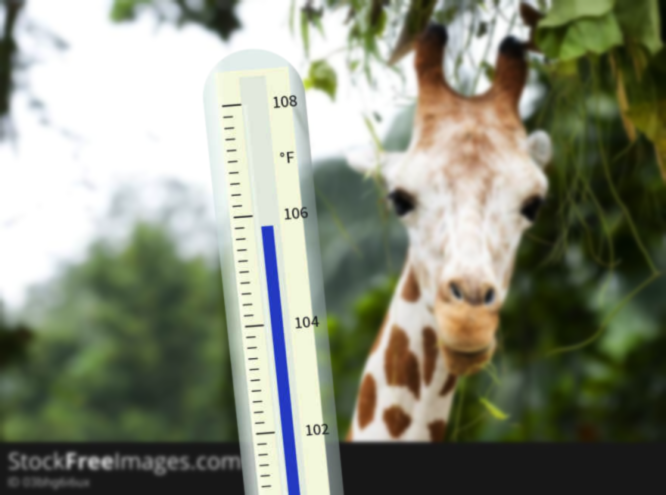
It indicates 105.8 °F
